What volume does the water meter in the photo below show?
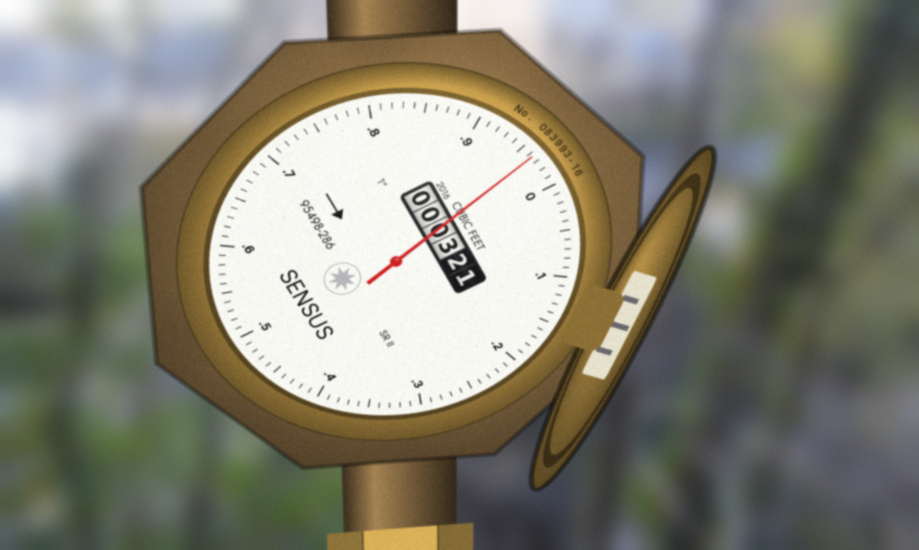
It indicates 320.96 ft³
